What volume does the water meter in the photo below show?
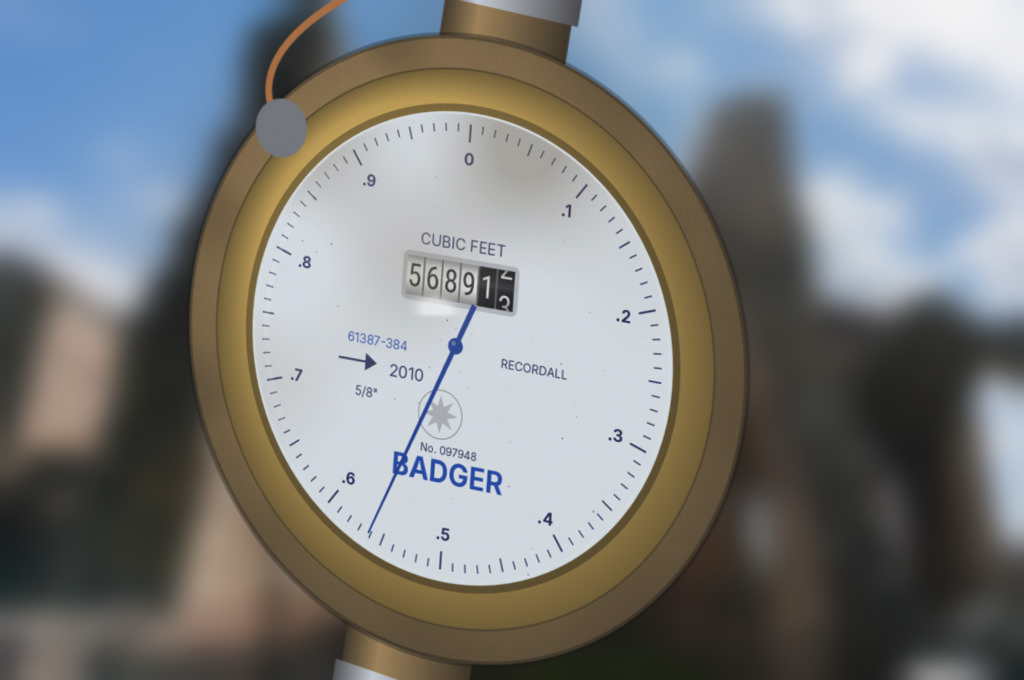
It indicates 568912.56 ft³
